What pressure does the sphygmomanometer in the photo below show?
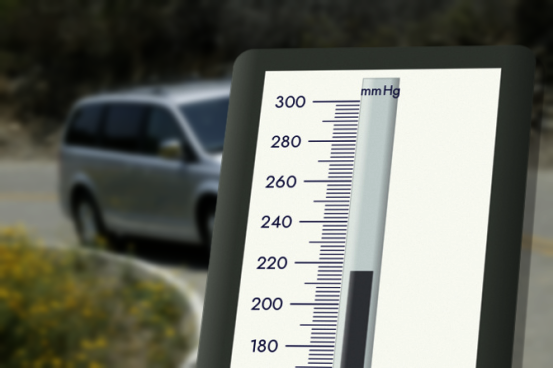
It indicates 216 mmHg
